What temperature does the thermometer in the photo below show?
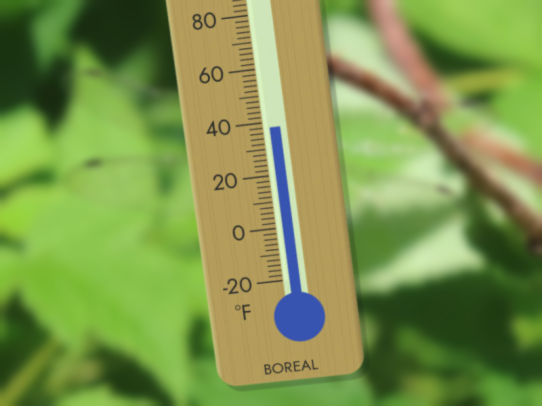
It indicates 38 °F
